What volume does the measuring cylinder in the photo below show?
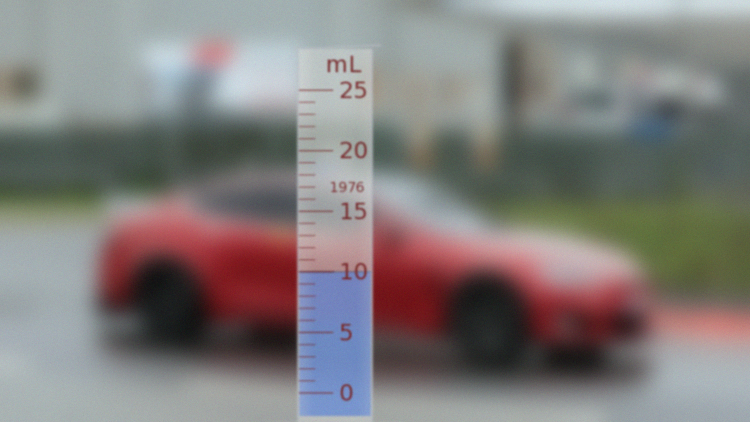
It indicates 10 mL
